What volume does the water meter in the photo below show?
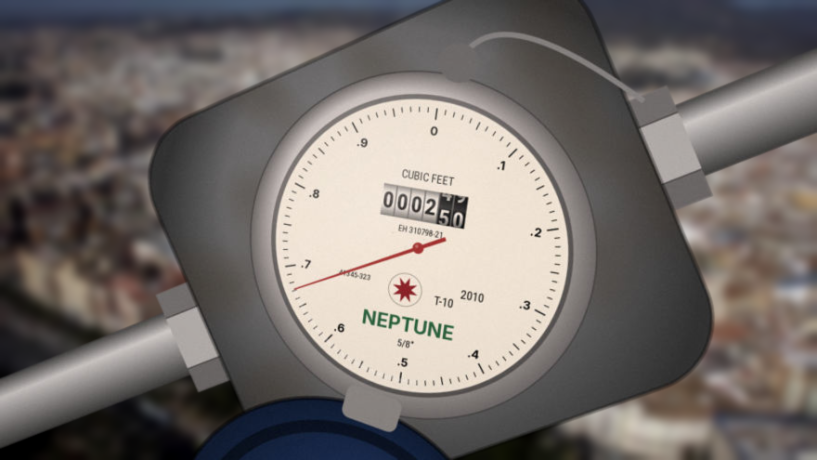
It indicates 249.67 ft³
